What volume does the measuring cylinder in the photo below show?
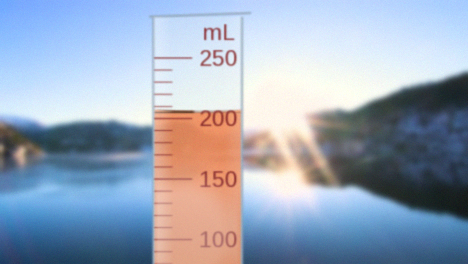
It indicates 205 mL
